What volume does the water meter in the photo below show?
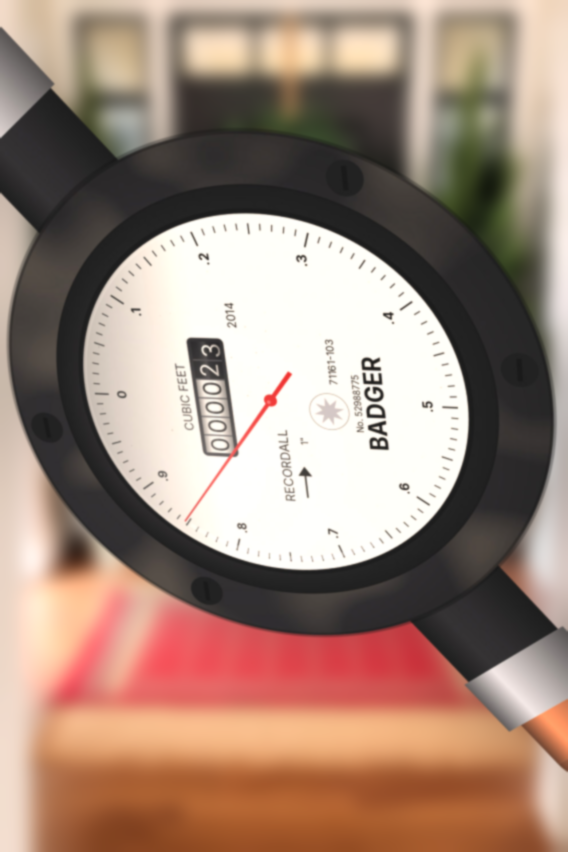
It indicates 22.85 ft³
